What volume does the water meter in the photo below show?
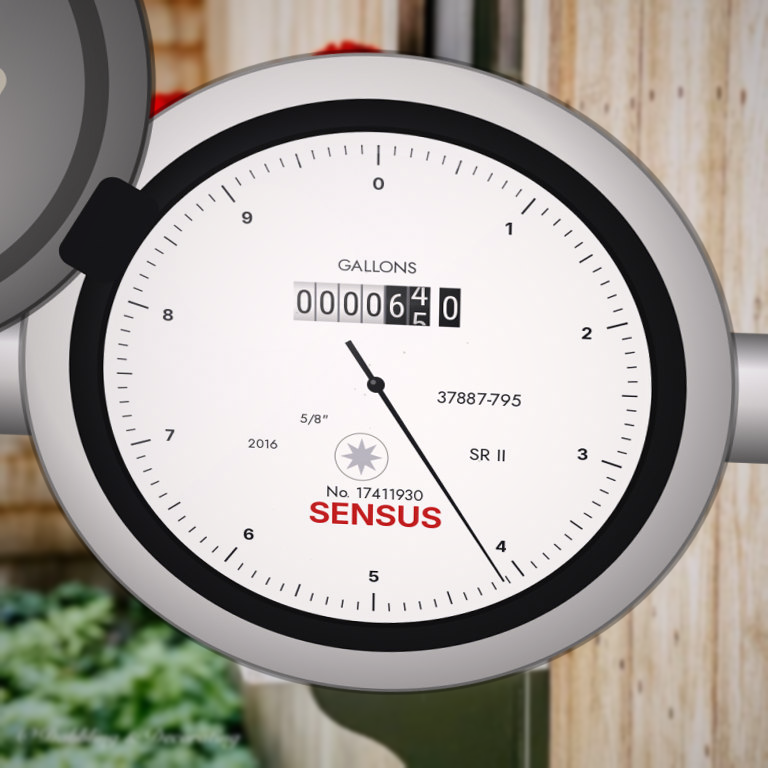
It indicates 644.1 gal
